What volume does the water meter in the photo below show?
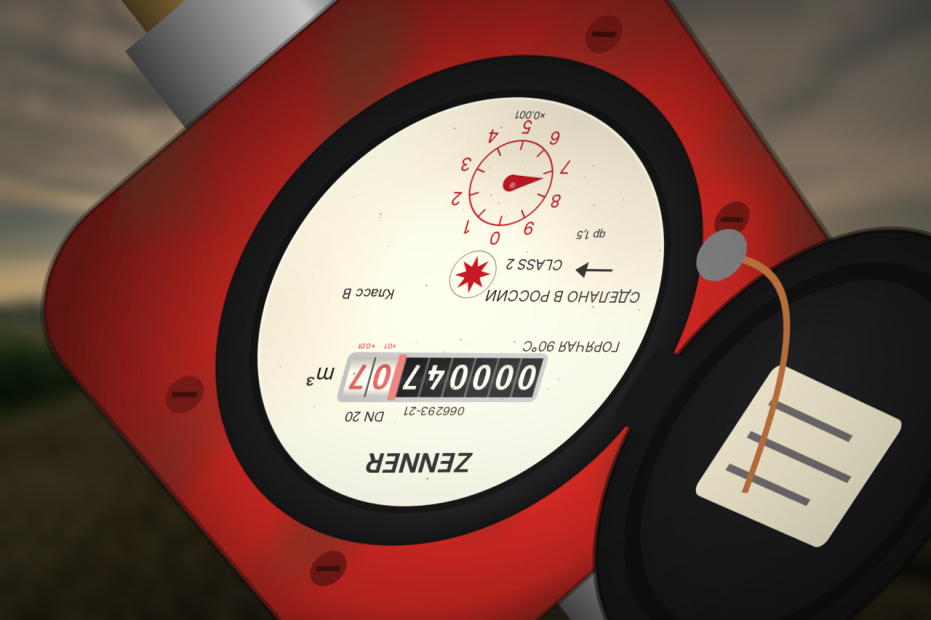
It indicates 47.077 m³
